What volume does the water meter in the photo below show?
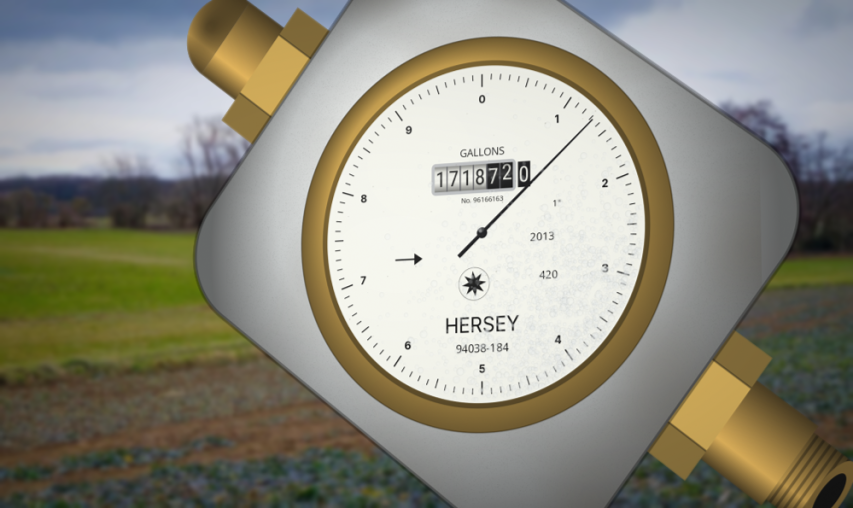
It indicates 1718721.3 gal
